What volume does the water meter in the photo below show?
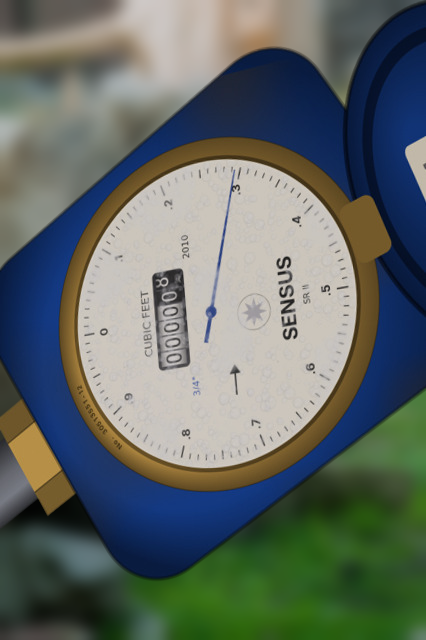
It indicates 8.29 ft³
